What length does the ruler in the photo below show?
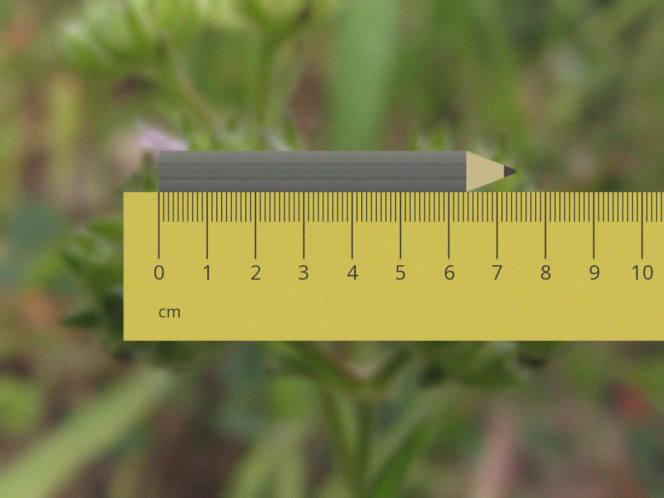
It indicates 7.4 cm
